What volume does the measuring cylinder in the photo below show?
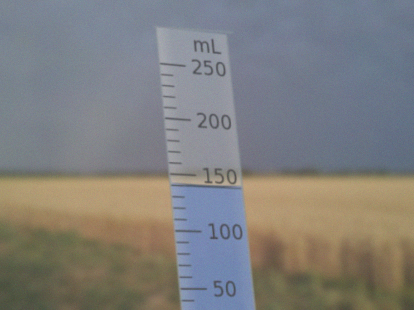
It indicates 140 mL
